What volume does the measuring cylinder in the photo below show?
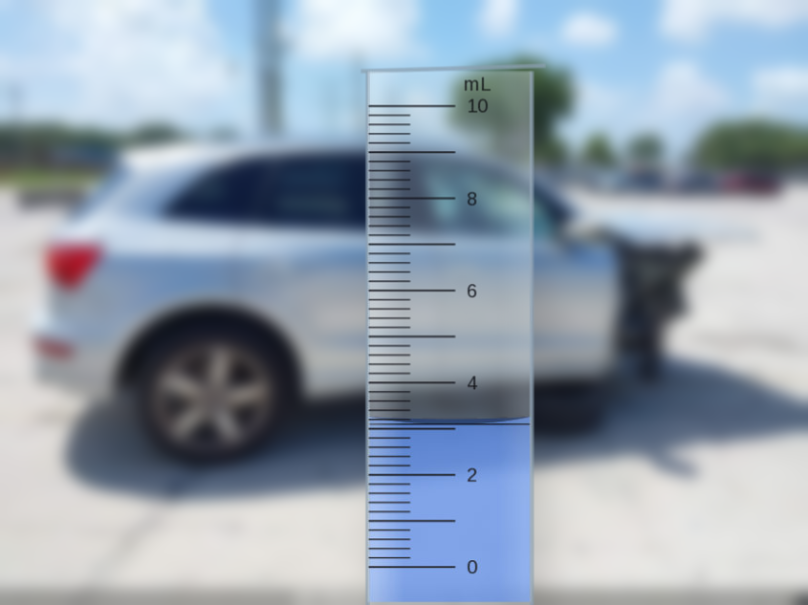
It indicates 3.1 mL
